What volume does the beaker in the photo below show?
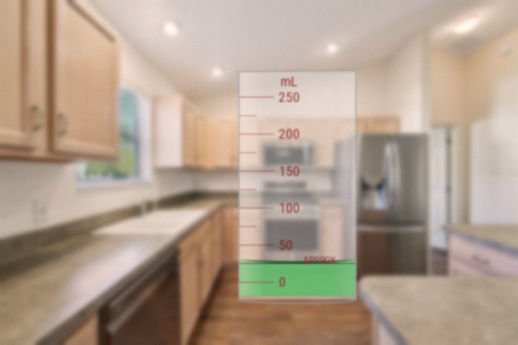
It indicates 25 mL
